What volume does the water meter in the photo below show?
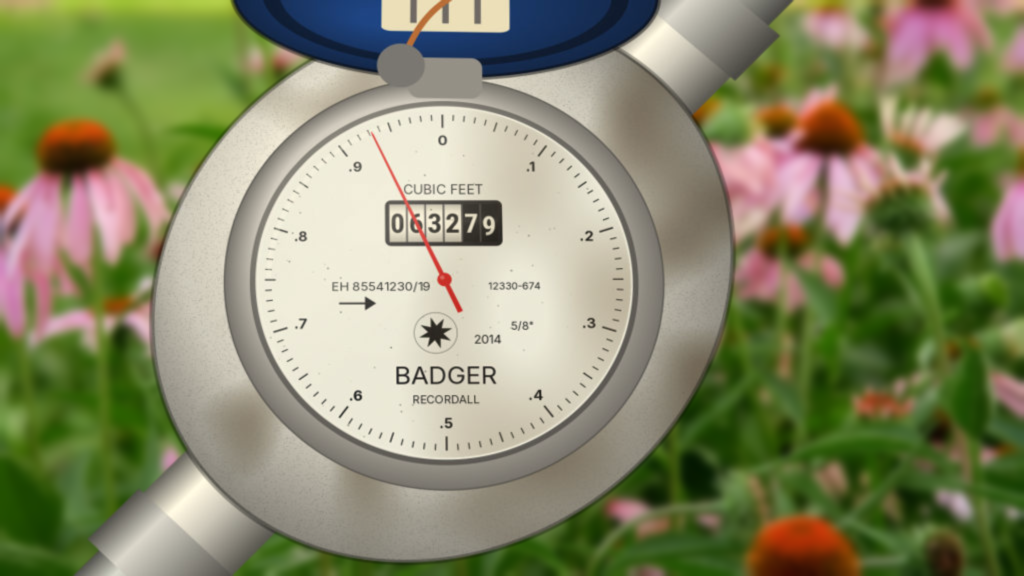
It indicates 63278.93 ft³
